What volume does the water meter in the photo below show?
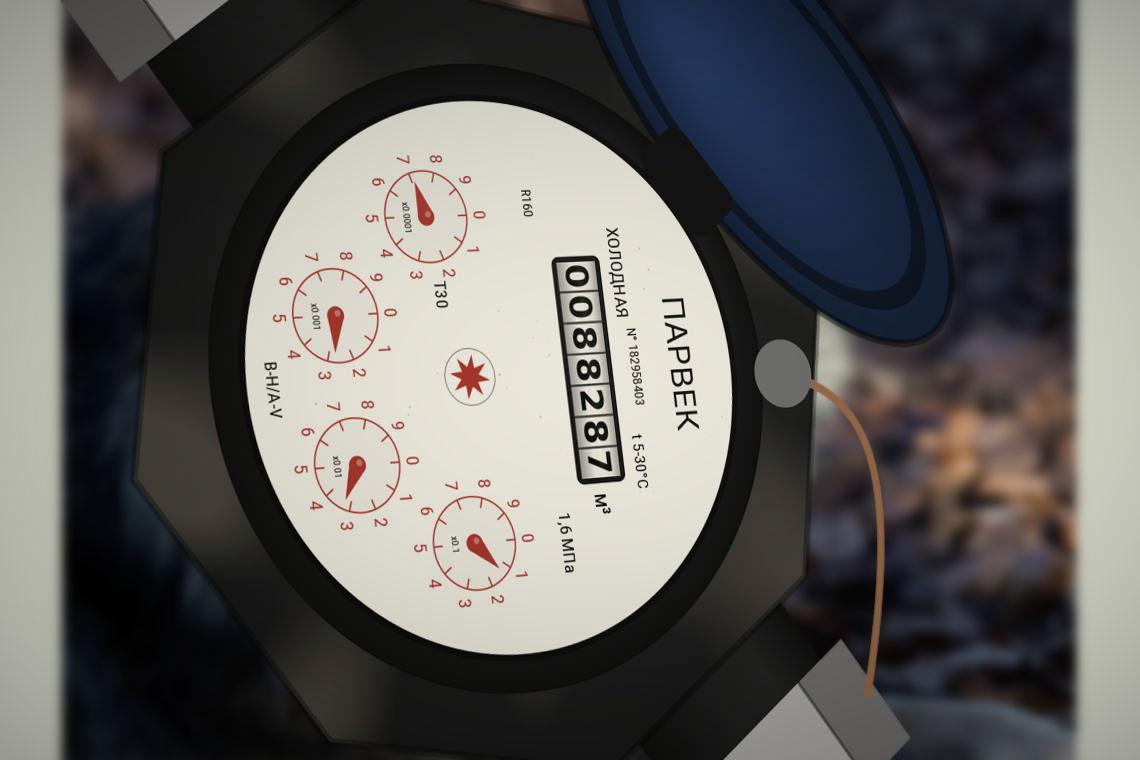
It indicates 88287.1327 m³
